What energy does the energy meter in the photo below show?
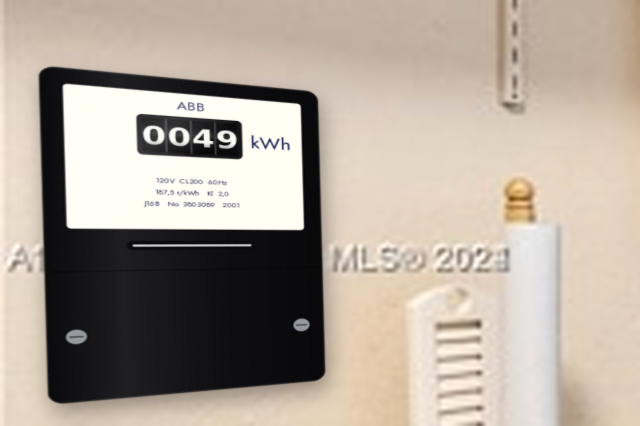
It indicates 49 kWh
